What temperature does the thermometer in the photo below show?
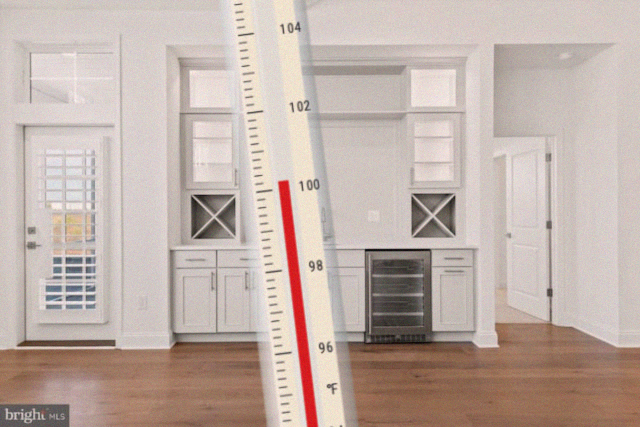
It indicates 100.2 °F
